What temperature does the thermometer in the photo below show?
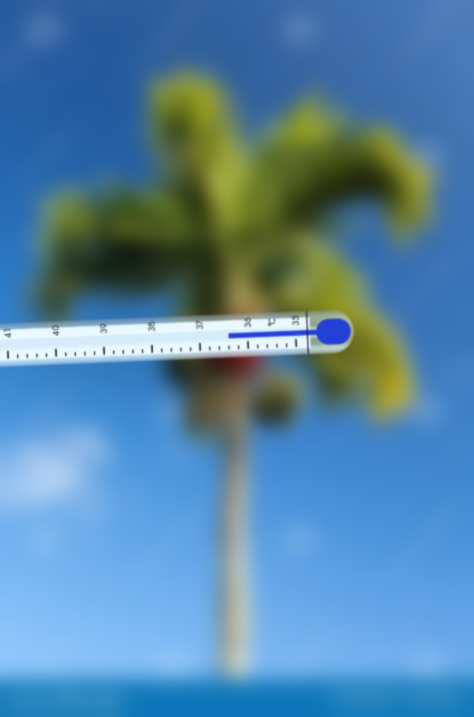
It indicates 36.4 °C
